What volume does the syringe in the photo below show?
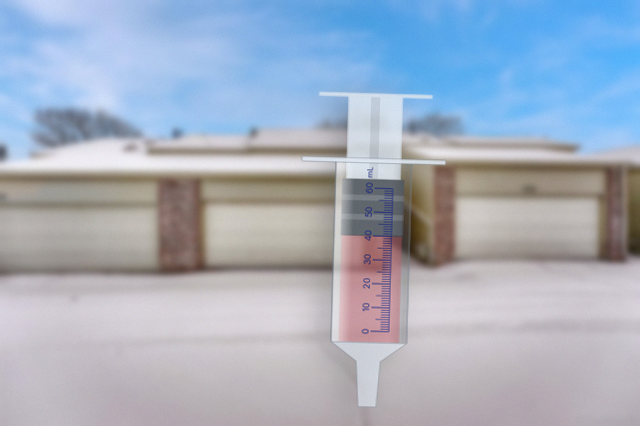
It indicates 40 mL
